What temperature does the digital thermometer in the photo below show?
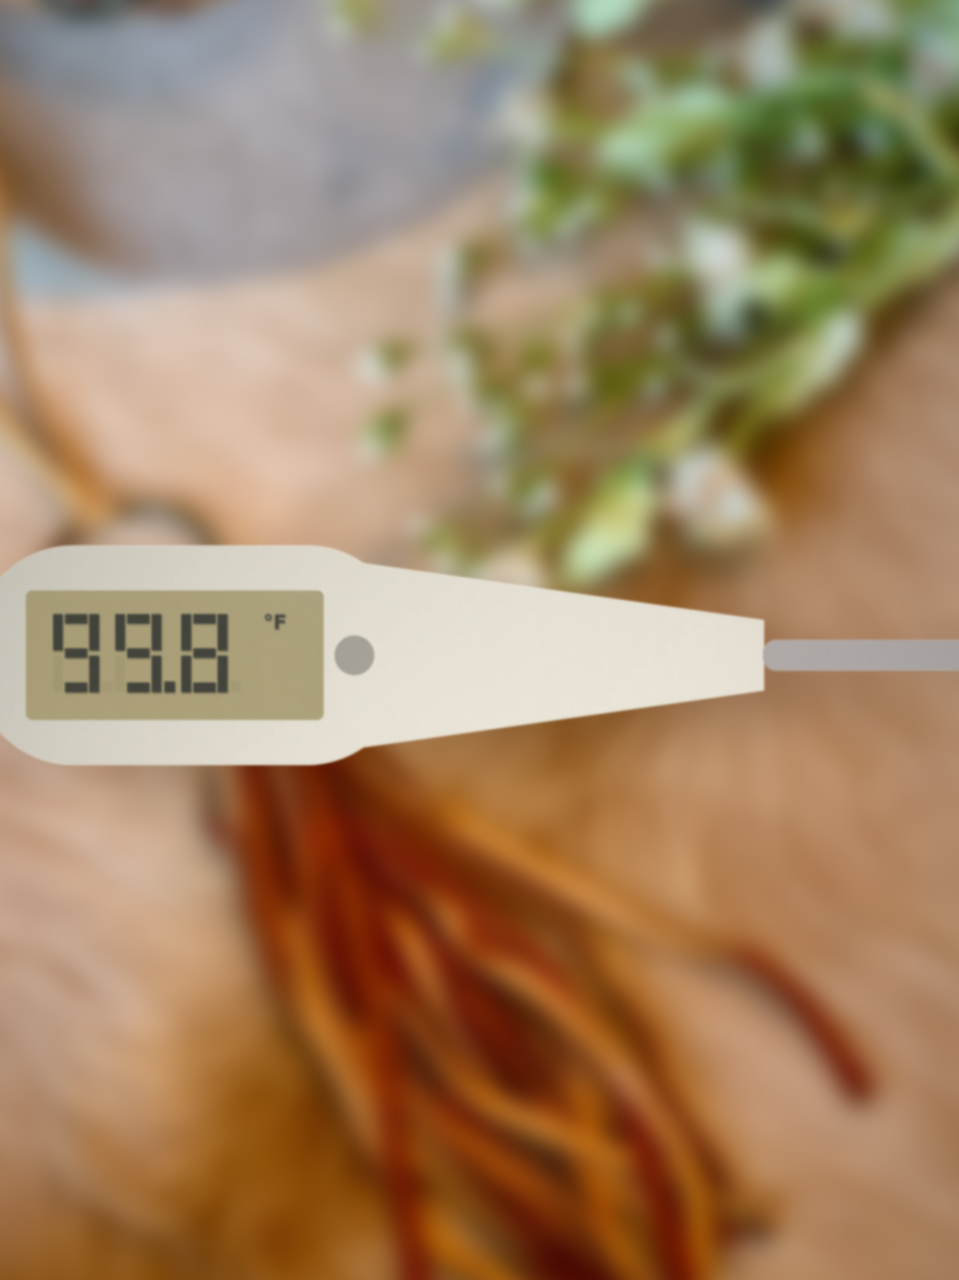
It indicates 99.8 °F
